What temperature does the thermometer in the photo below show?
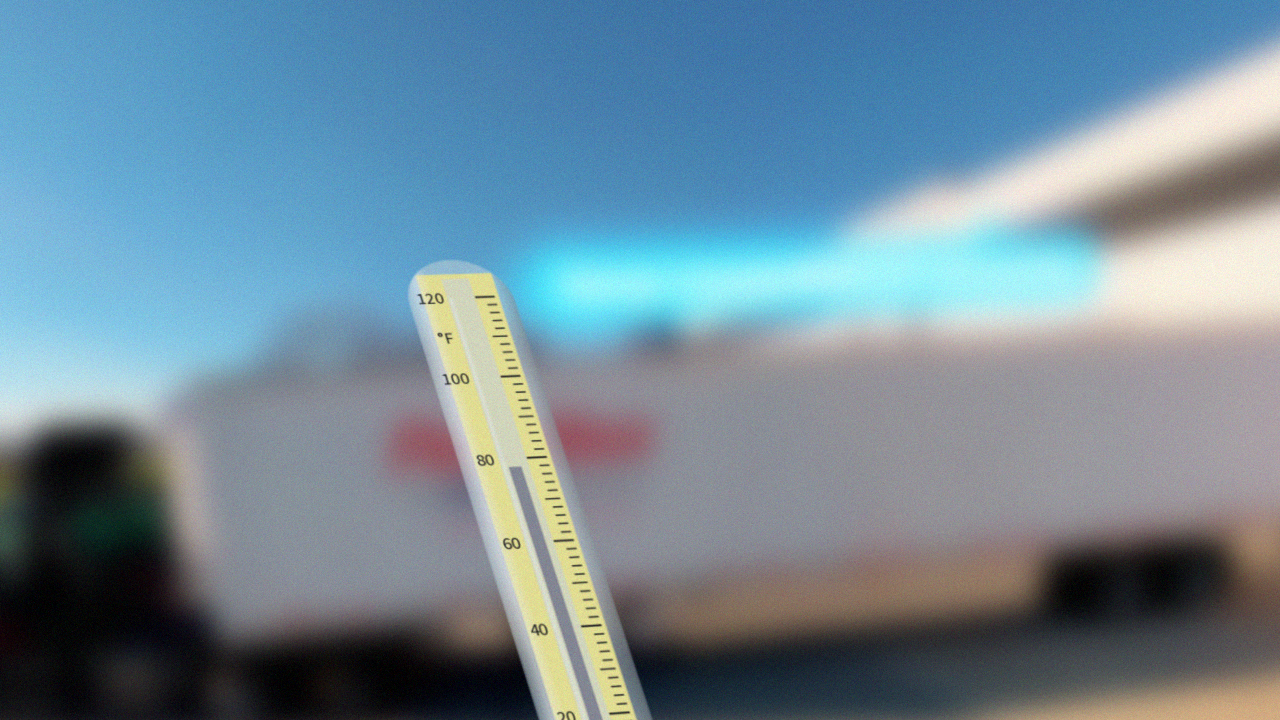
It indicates 78 °F
